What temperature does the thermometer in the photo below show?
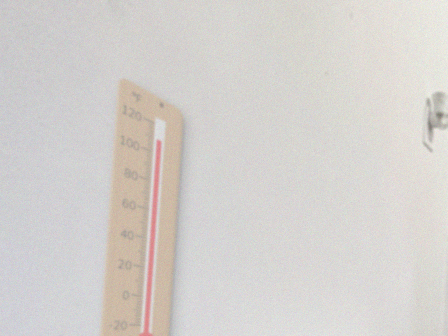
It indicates 110 °F
